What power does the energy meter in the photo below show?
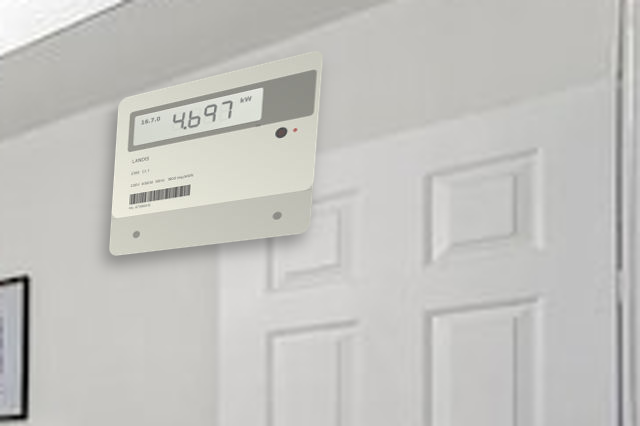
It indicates 4.697 kW
